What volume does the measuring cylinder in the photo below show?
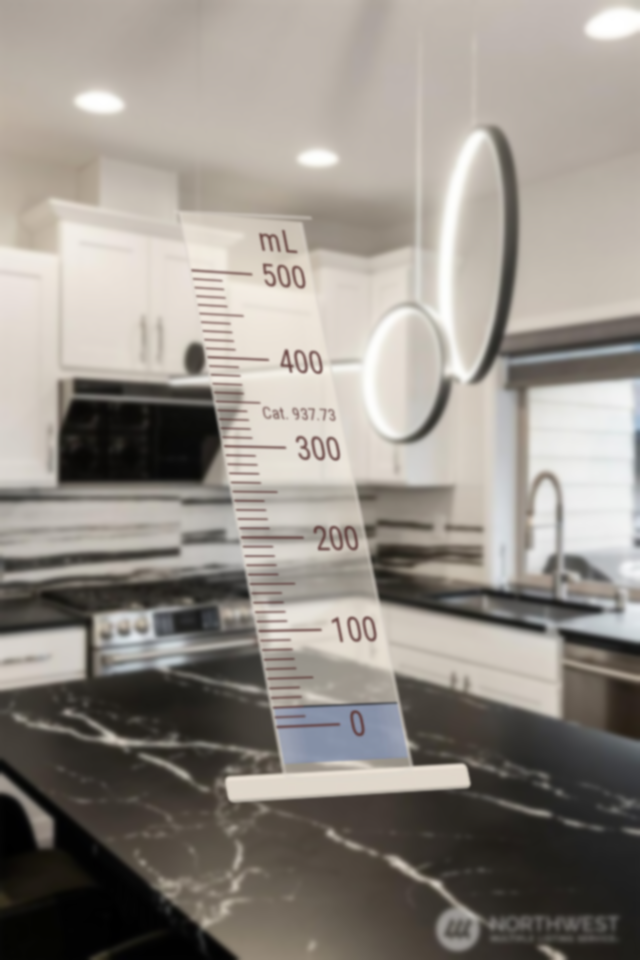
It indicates 20 mL
